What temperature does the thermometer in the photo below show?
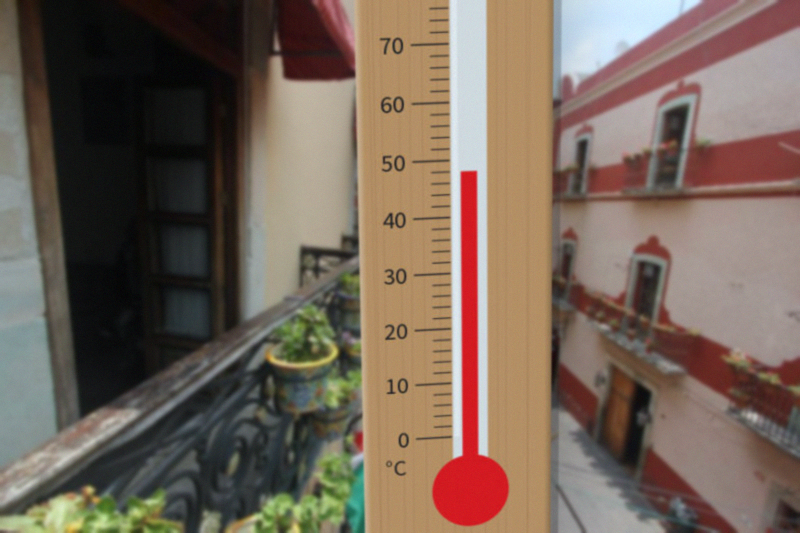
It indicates 48 °C
